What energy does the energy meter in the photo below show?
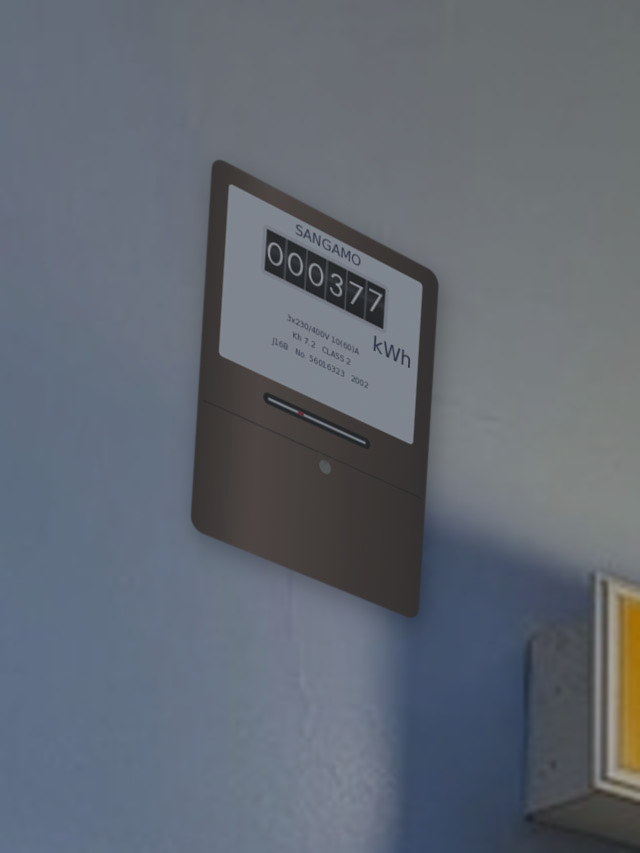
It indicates 377 kWh
